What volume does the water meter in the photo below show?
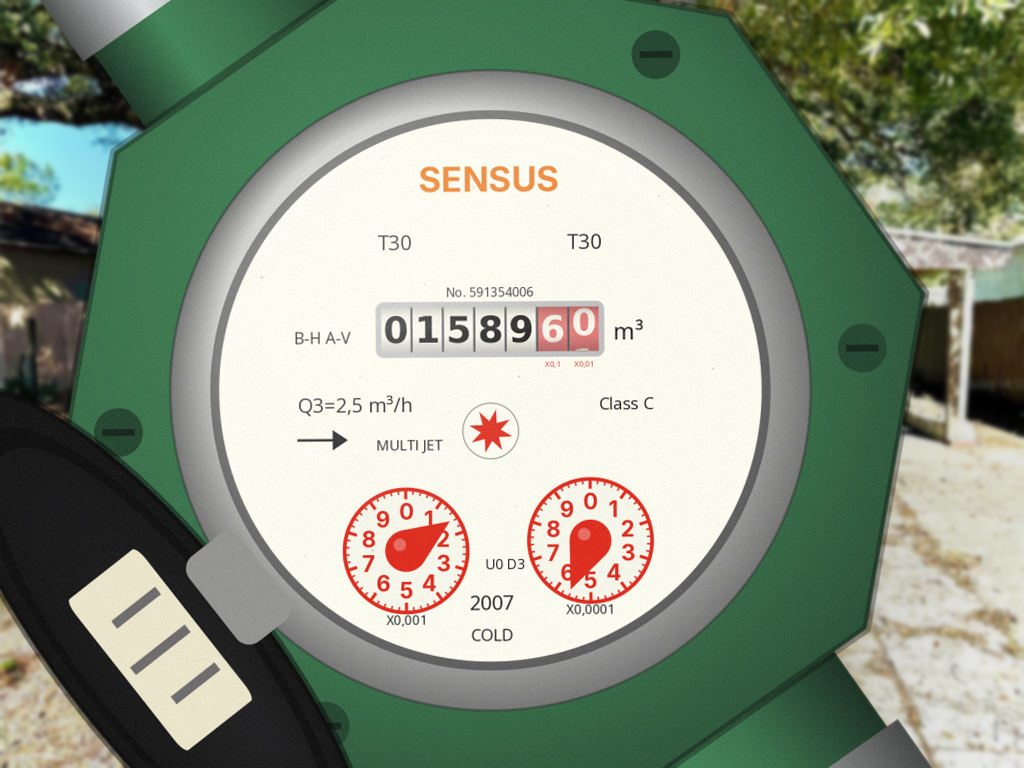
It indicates 1589.6015 m³
